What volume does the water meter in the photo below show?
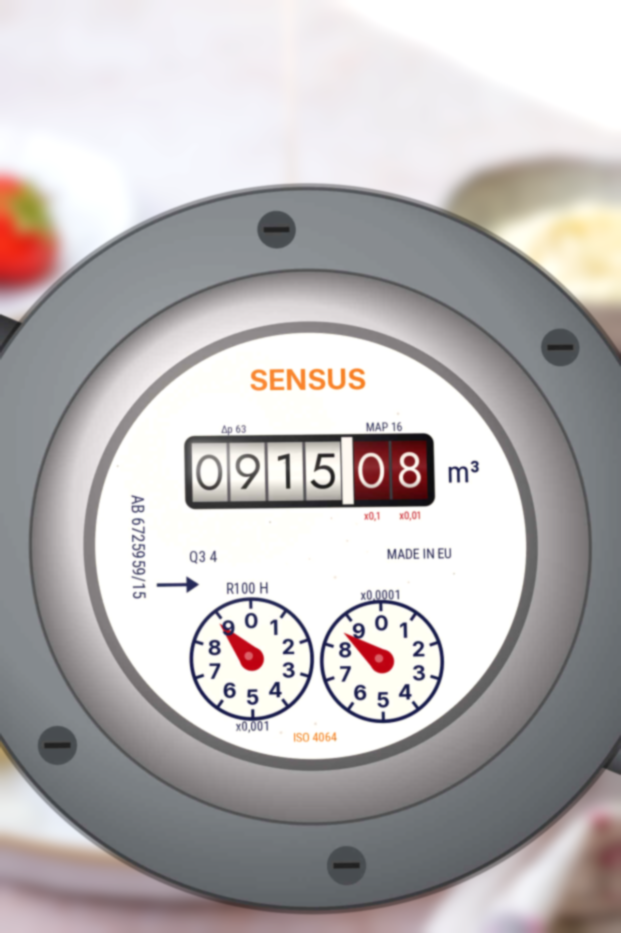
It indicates 915.0888 m³
